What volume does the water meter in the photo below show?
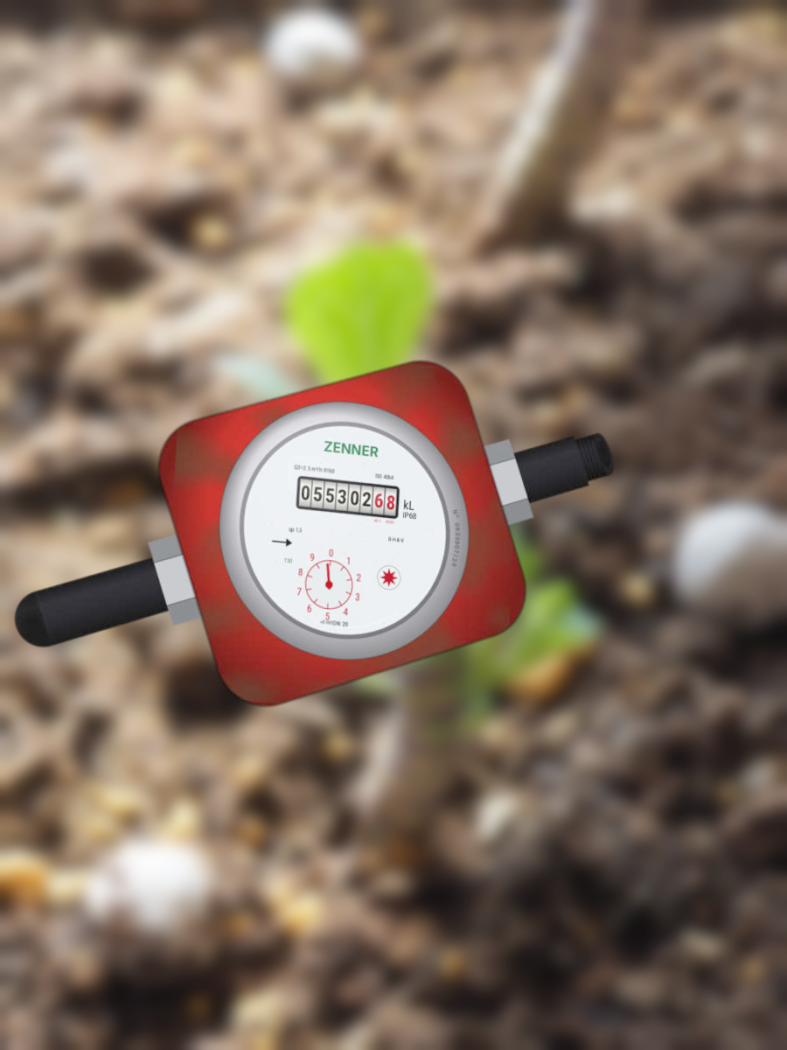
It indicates 55302.679 kL
